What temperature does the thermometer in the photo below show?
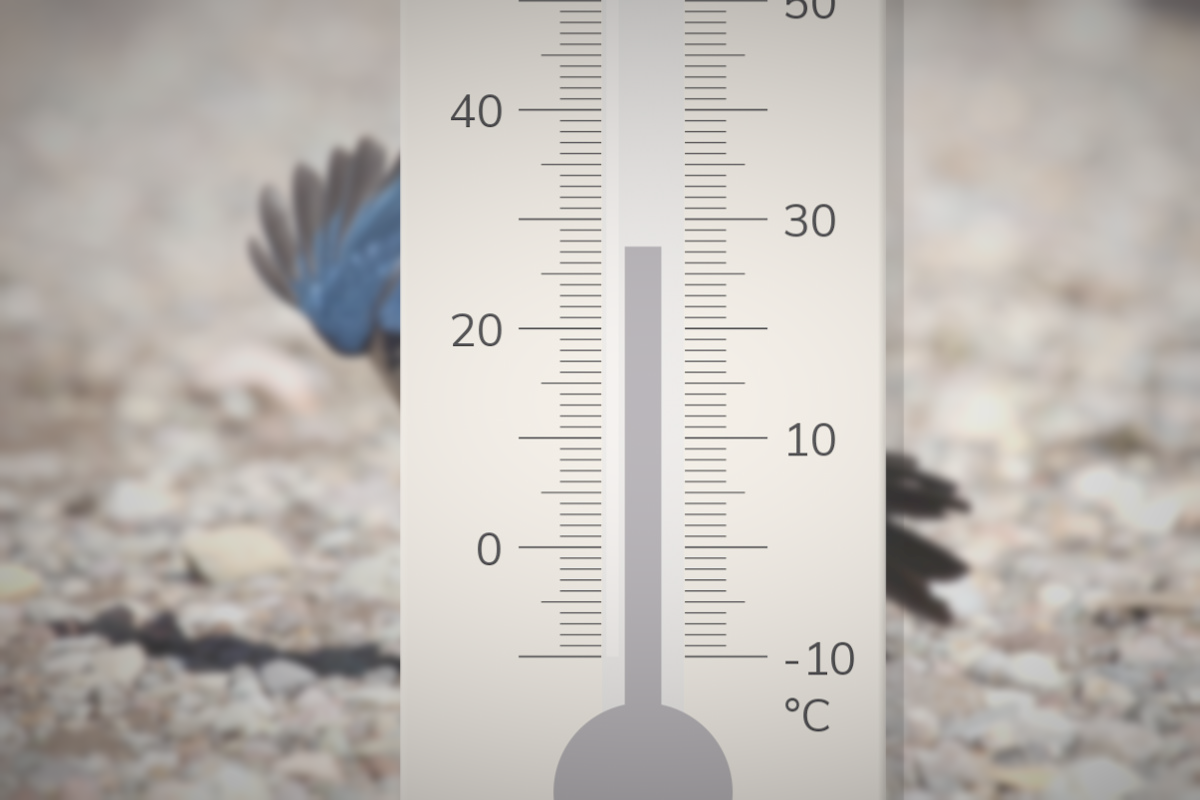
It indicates 27.5 °C
